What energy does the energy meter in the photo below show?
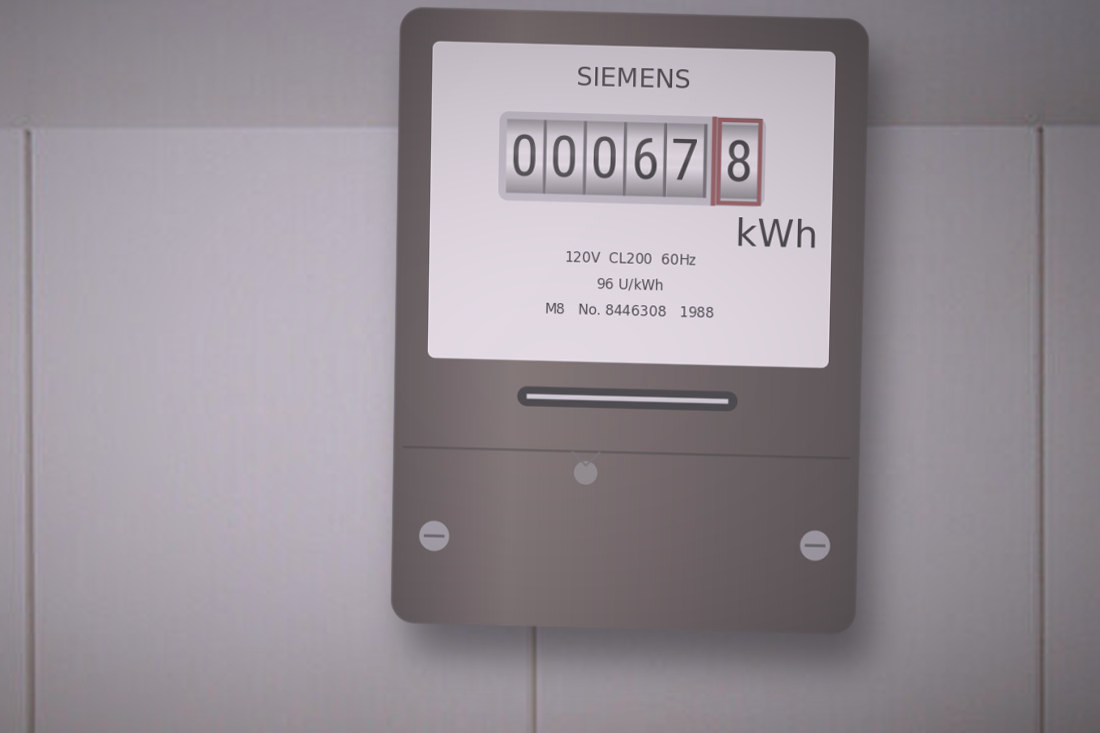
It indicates 67.8 kWh
